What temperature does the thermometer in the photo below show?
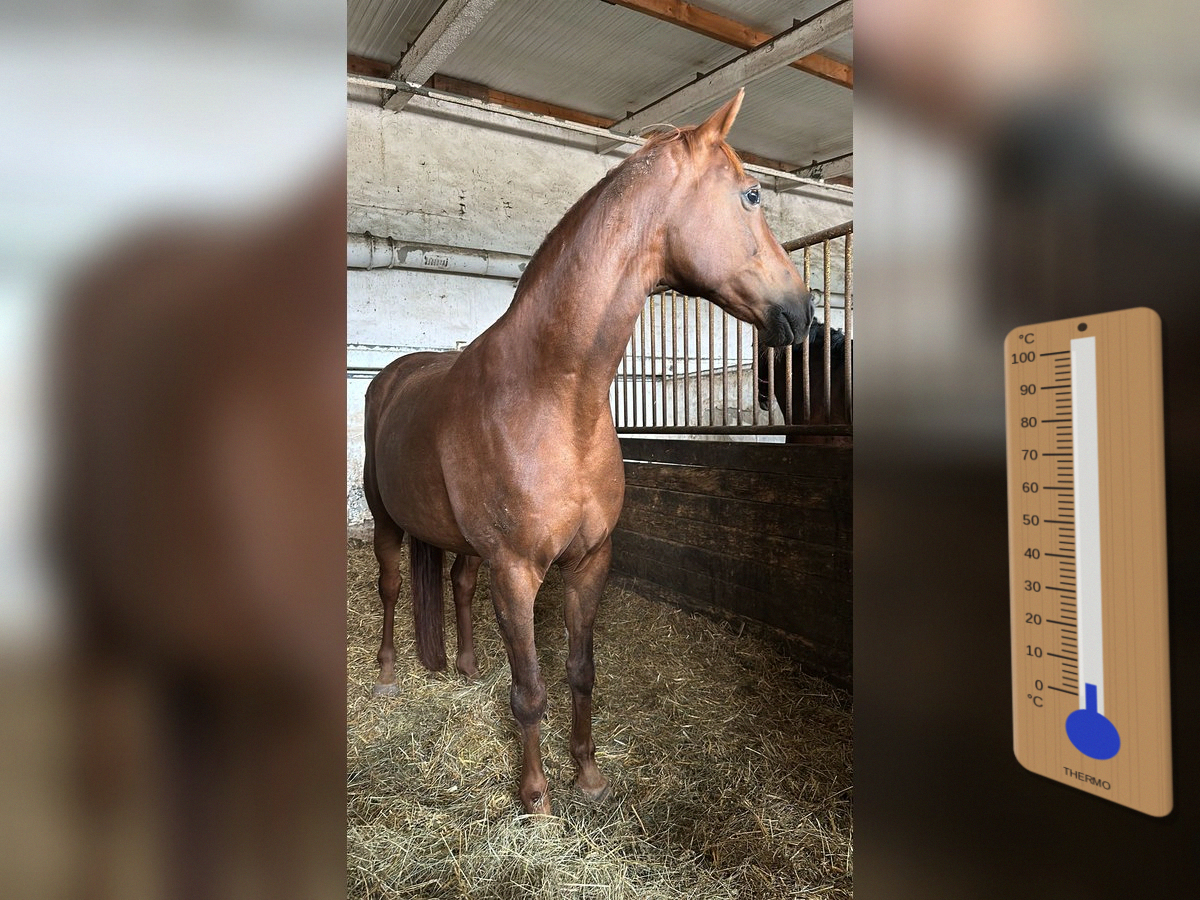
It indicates 4 °C
